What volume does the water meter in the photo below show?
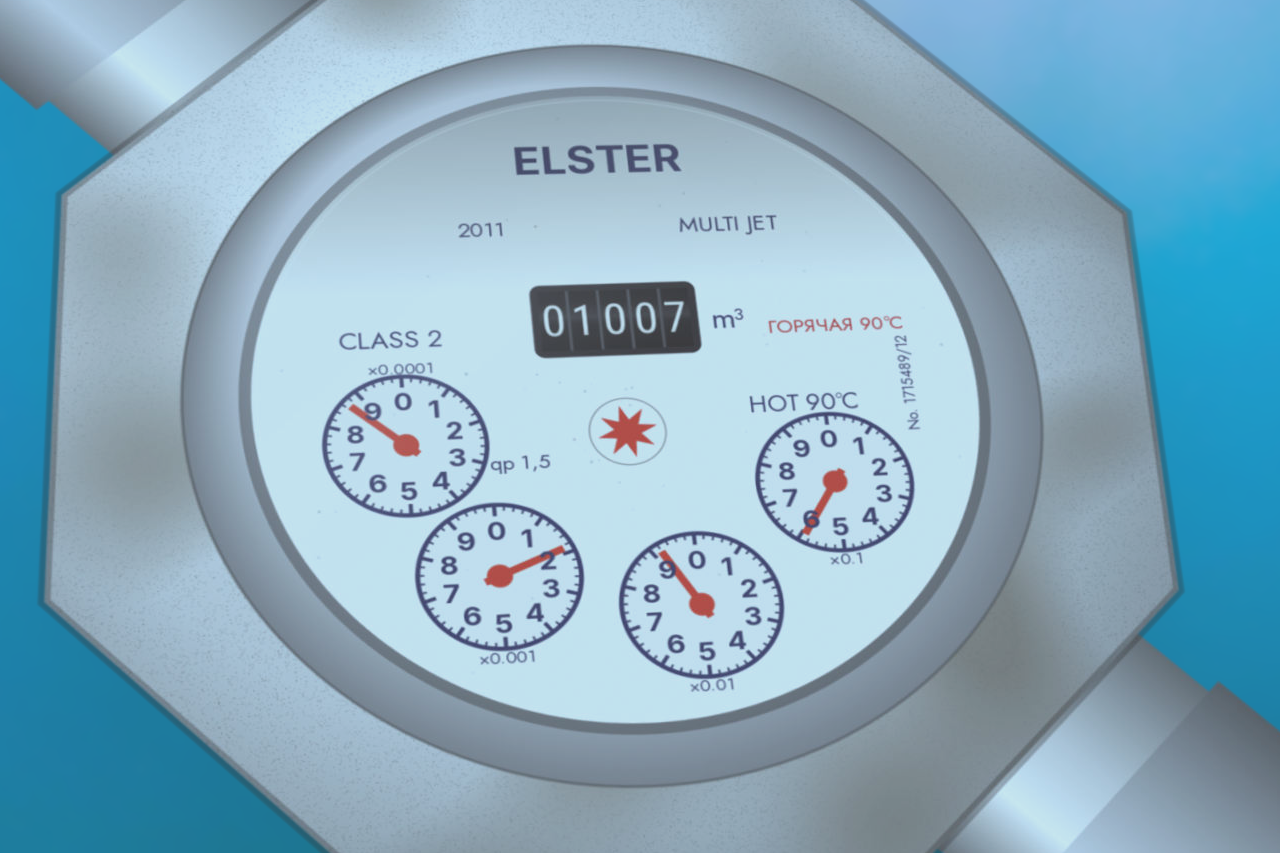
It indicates 1007.5918 m³
